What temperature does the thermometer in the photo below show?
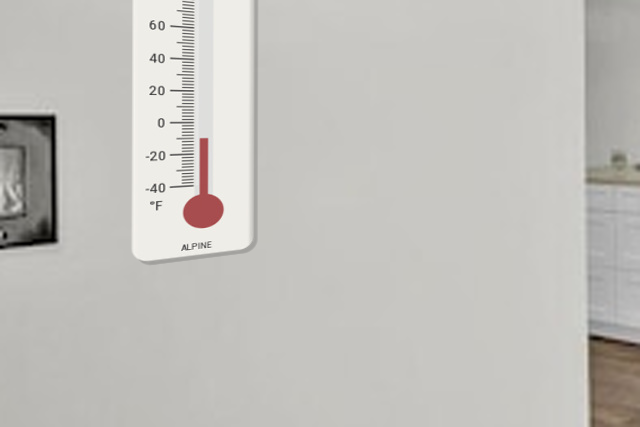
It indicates -10 °F
